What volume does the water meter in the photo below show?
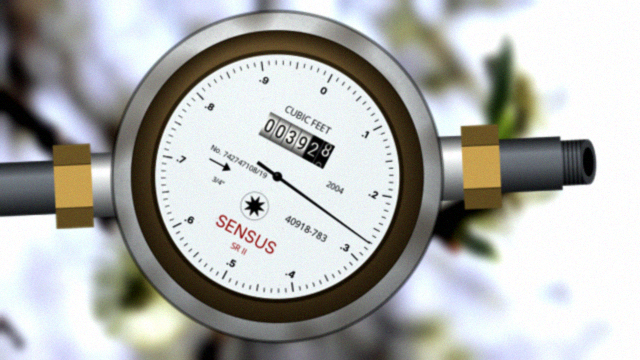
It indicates 3928.27 ft³
